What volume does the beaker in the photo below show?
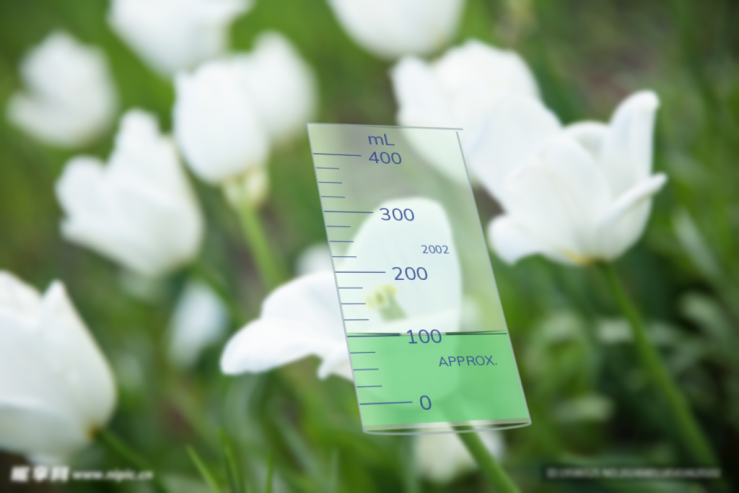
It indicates 100 mL
